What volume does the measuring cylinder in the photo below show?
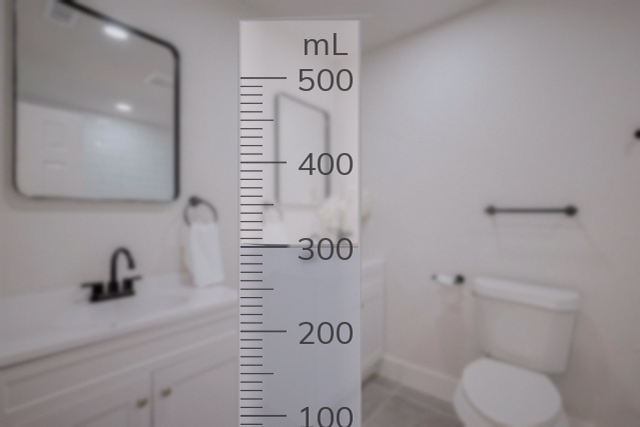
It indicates 300 mL
